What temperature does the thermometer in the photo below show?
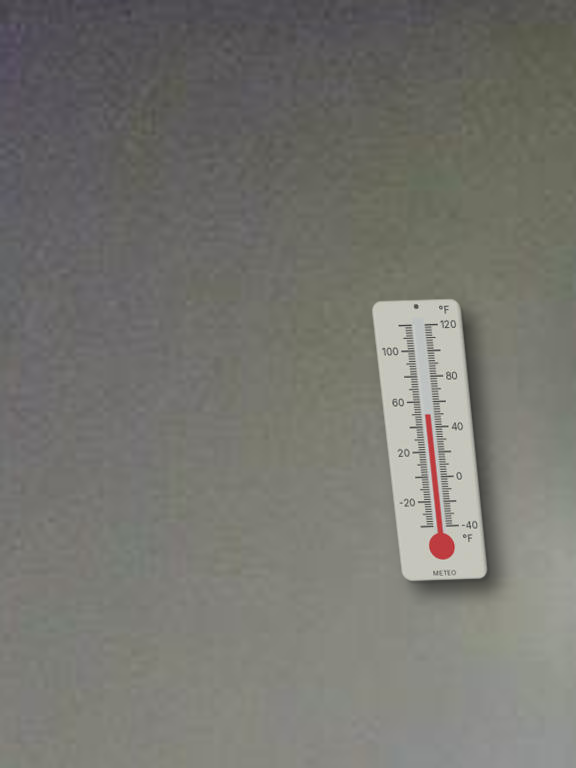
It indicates 50 °F
